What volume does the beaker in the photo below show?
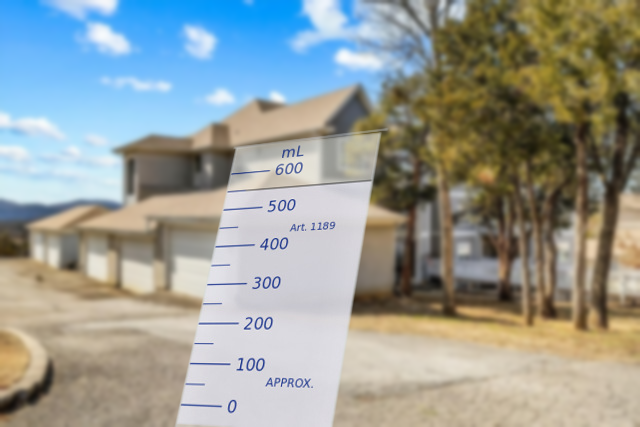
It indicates 550 mL
